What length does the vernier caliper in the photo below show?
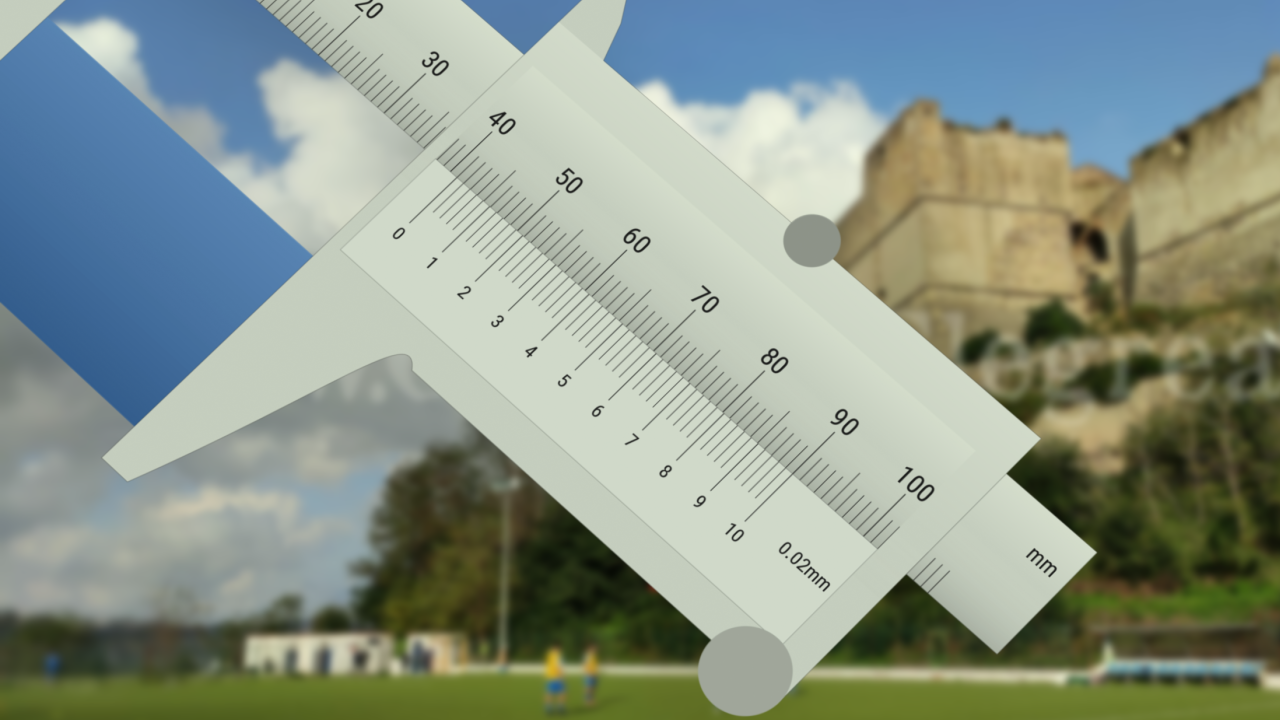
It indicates 41.0 mm
